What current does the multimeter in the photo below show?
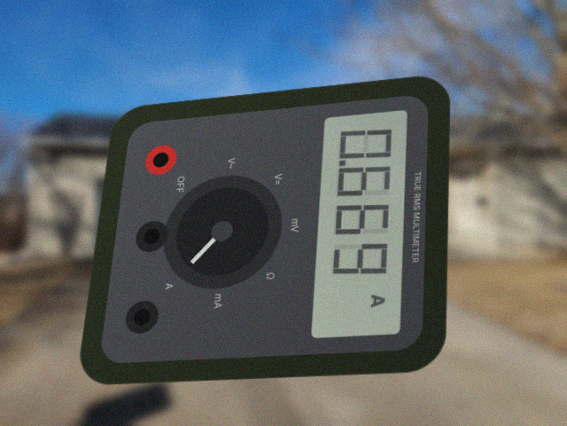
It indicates 0.669 A
